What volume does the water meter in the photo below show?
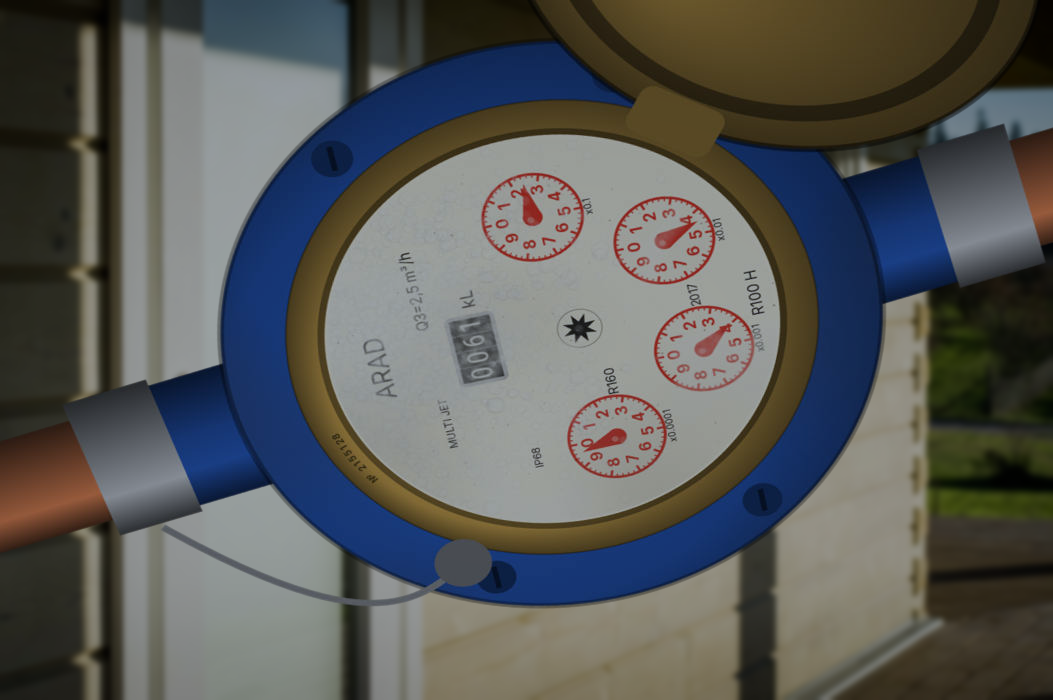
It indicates 61.2439 kL
